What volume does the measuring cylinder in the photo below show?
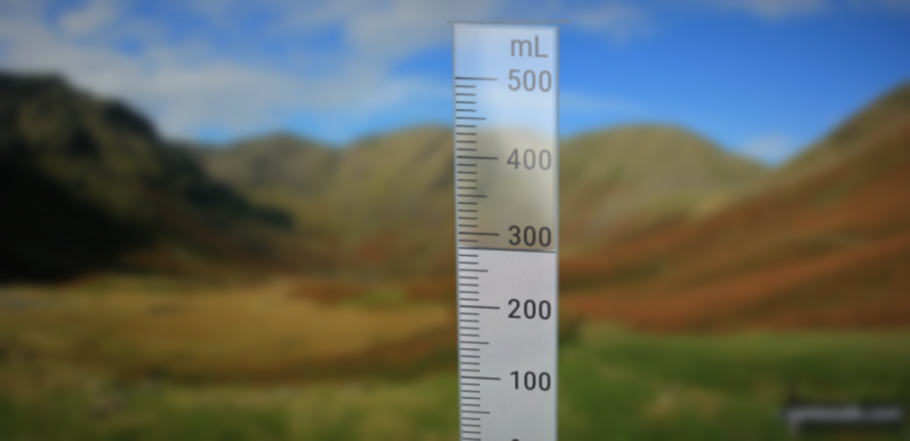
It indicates 280 mL
